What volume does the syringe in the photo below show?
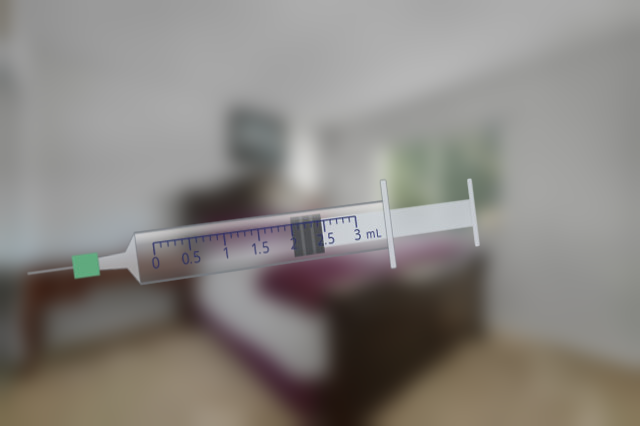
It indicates 2 mL
